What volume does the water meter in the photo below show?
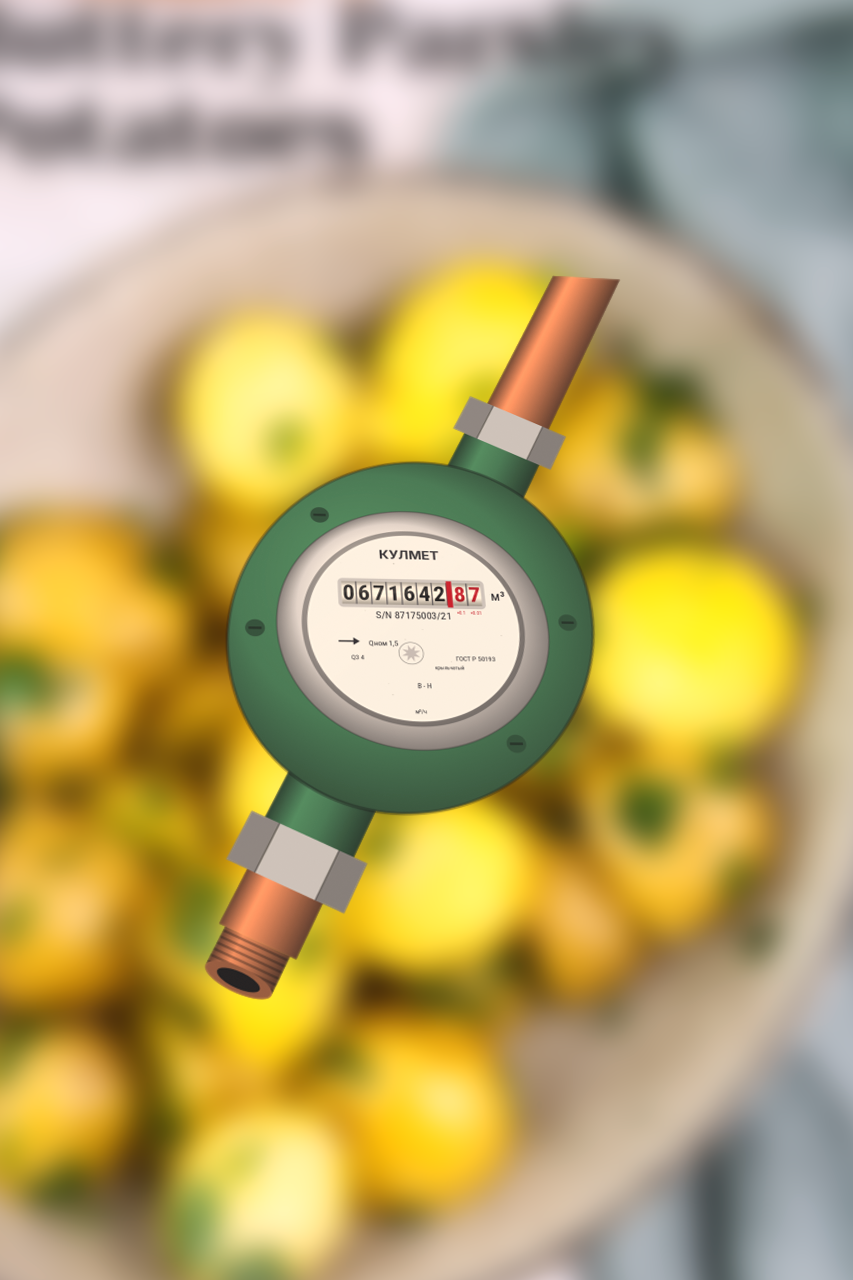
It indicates 671642.87 m³
